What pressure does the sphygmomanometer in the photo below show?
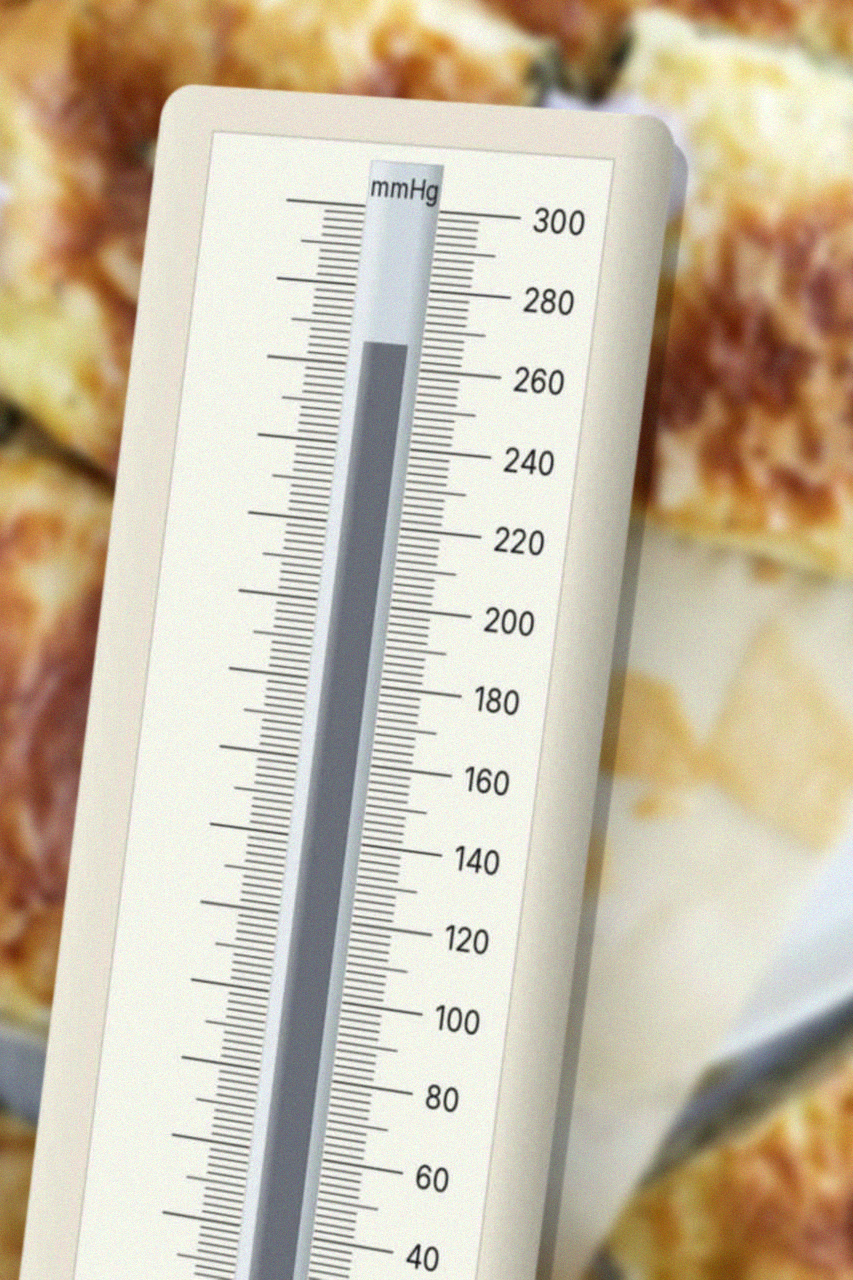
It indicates 266 mmHg
